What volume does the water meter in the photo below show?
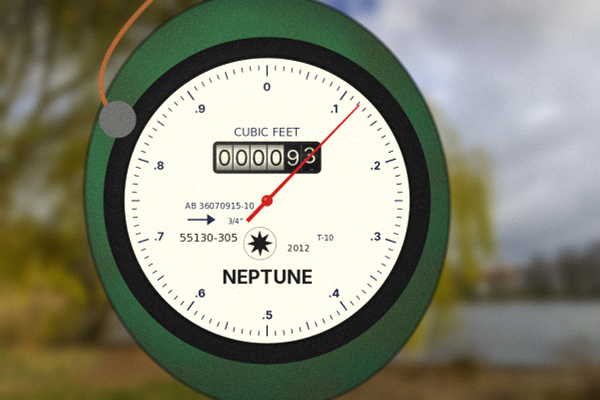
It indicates 93.12 ft³
